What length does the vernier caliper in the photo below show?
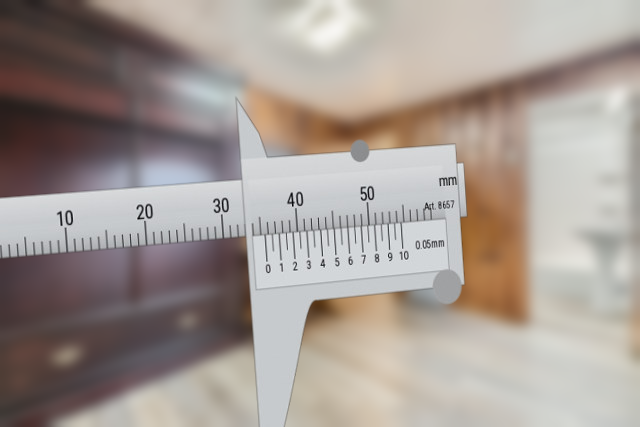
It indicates 35.6 mm
